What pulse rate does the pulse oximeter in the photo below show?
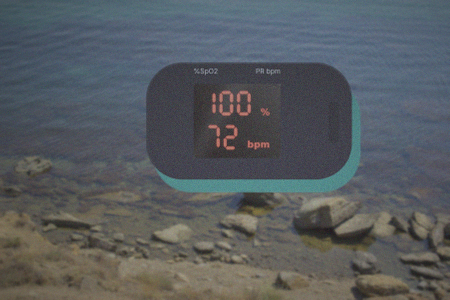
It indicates 72 bpm
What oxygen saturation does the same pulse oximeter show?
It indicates 100 %
